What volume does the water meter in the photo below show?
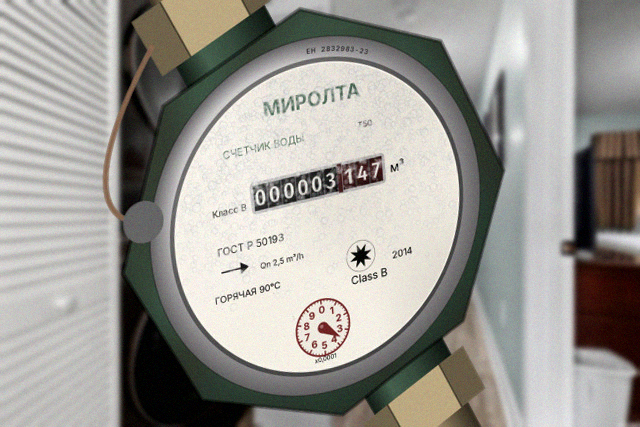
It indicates 3.1473 m³
